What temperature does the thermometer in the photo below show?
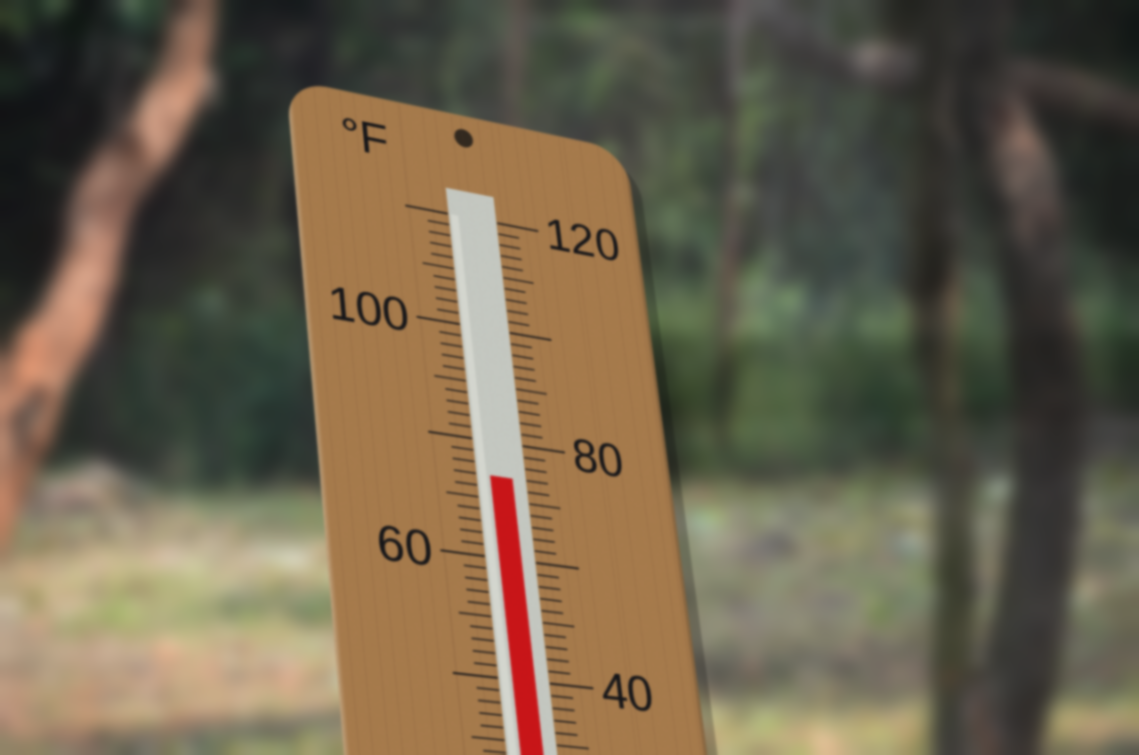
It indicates 74 °F
